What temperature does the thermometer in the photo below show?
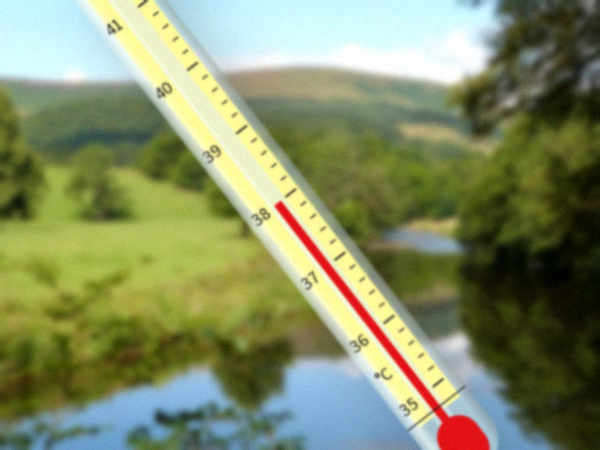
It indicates 38 °C
